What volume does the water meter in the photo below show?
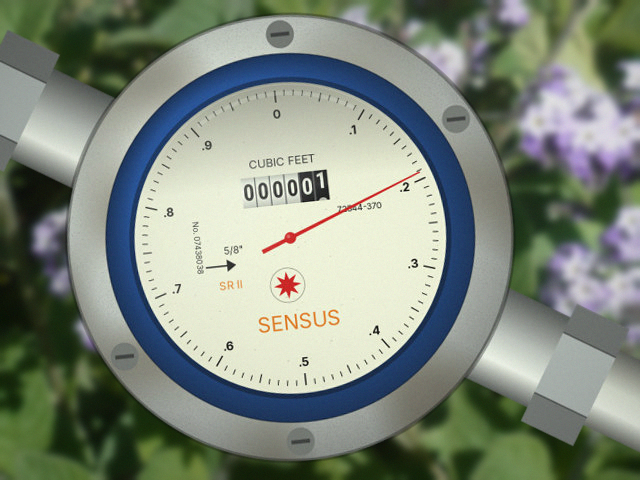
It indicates 1.19 ft³
